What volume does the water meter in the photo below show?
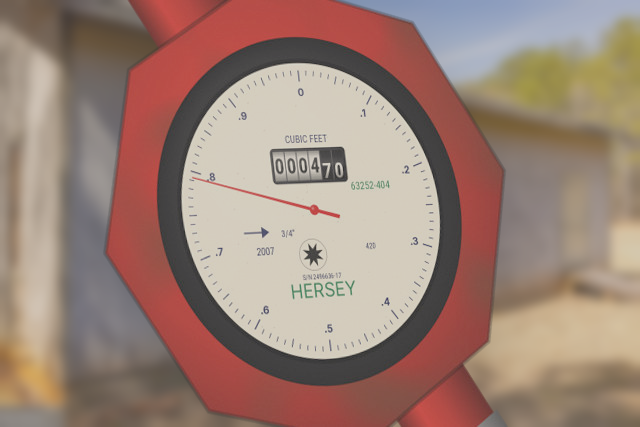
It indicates 469.79 ft³
